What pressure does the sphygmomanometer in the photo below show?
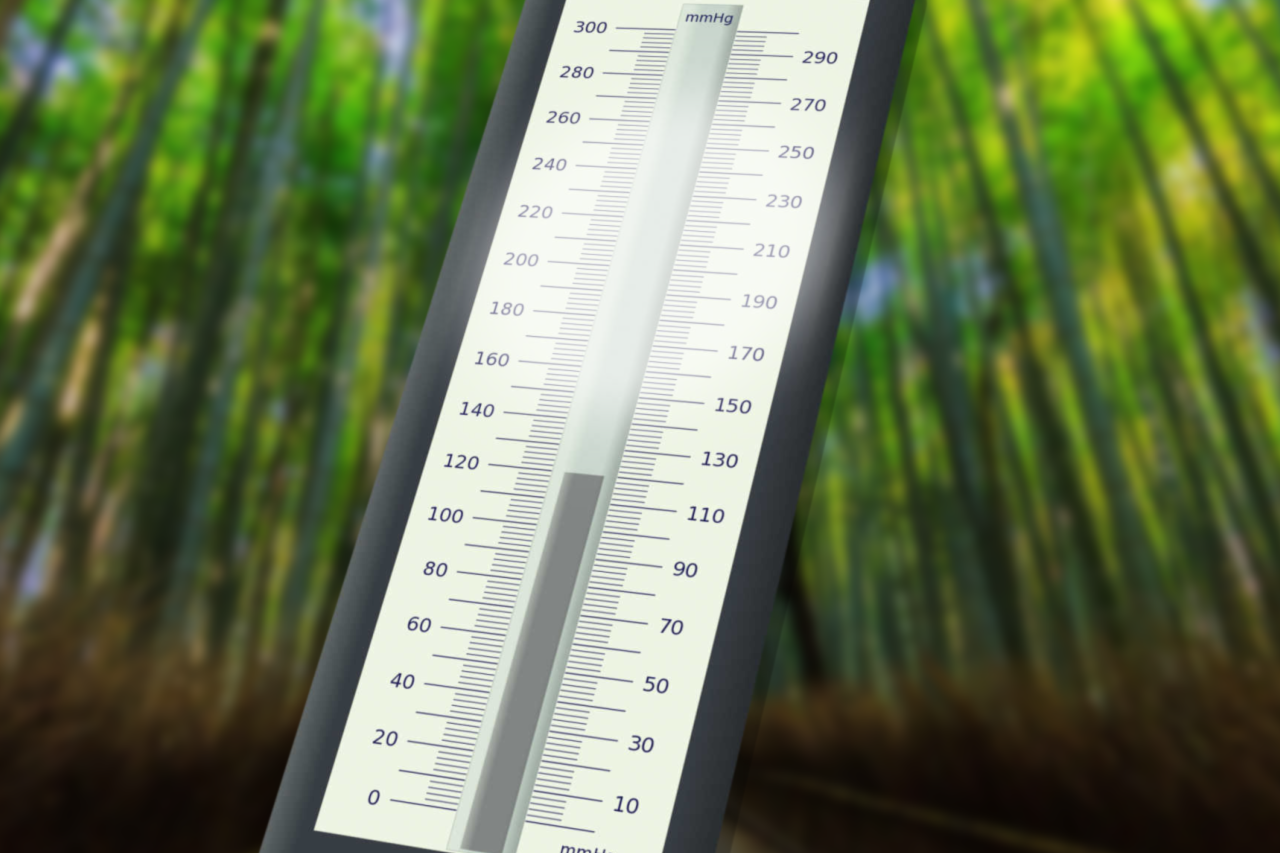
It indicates 120 mmHg
